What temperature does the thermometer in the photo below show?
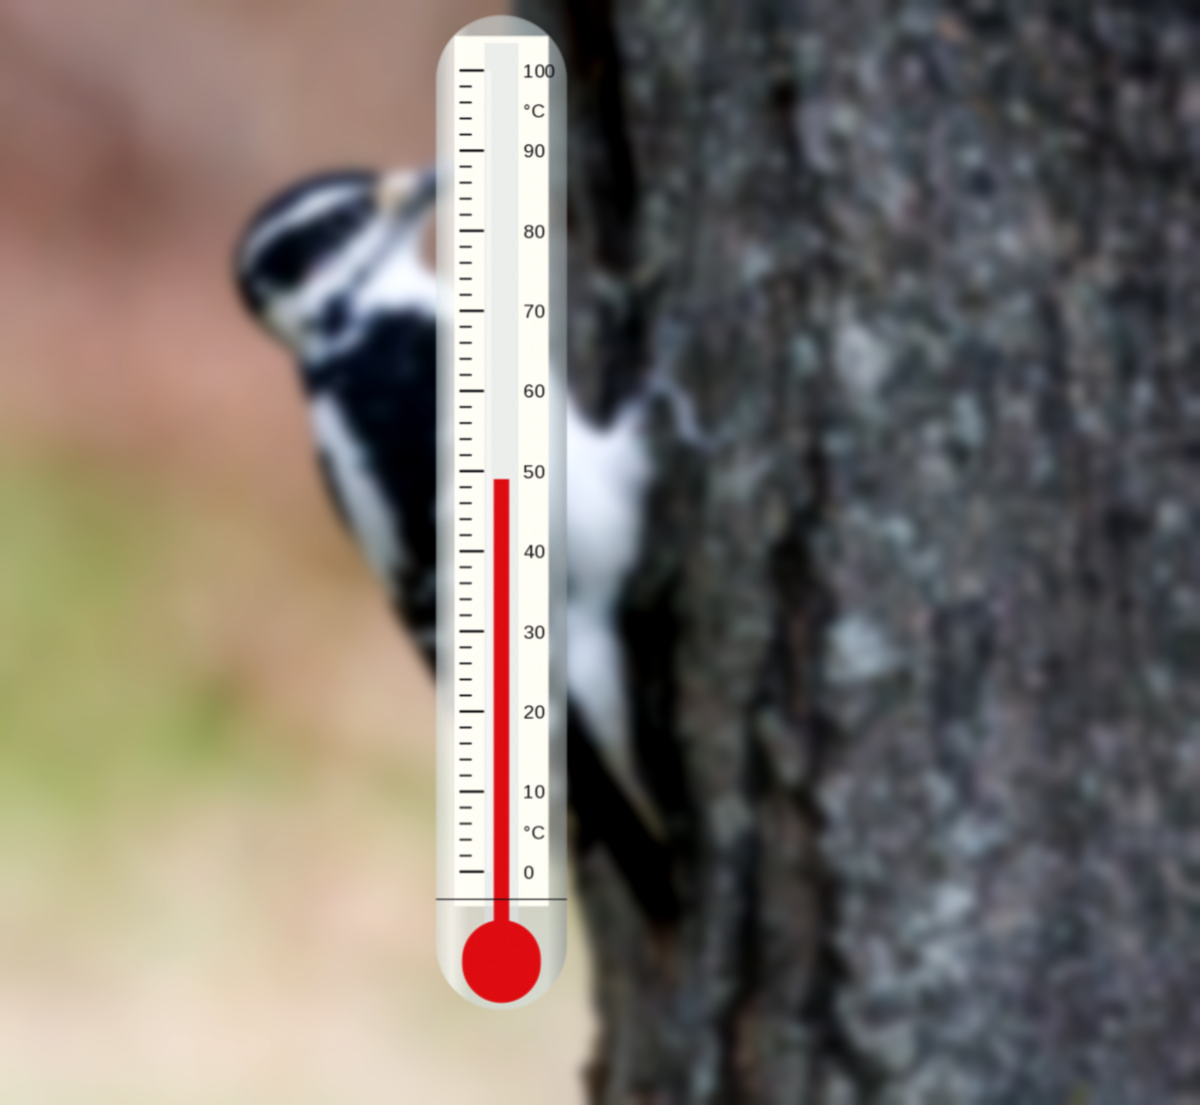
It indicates 49 °C
